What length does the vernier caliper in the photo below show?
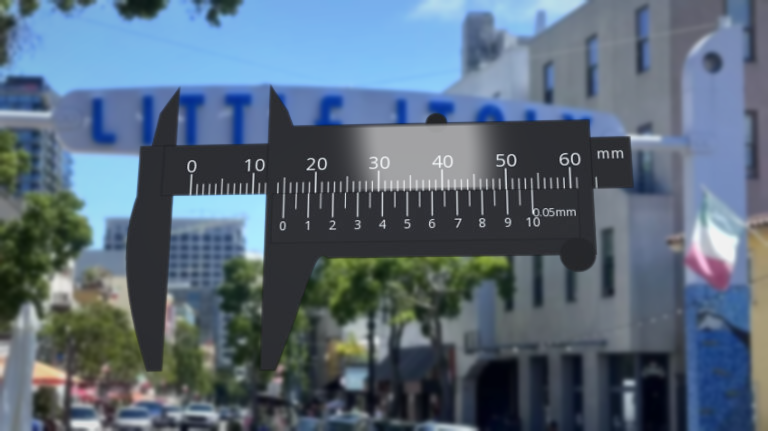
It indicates 15.0 mm
